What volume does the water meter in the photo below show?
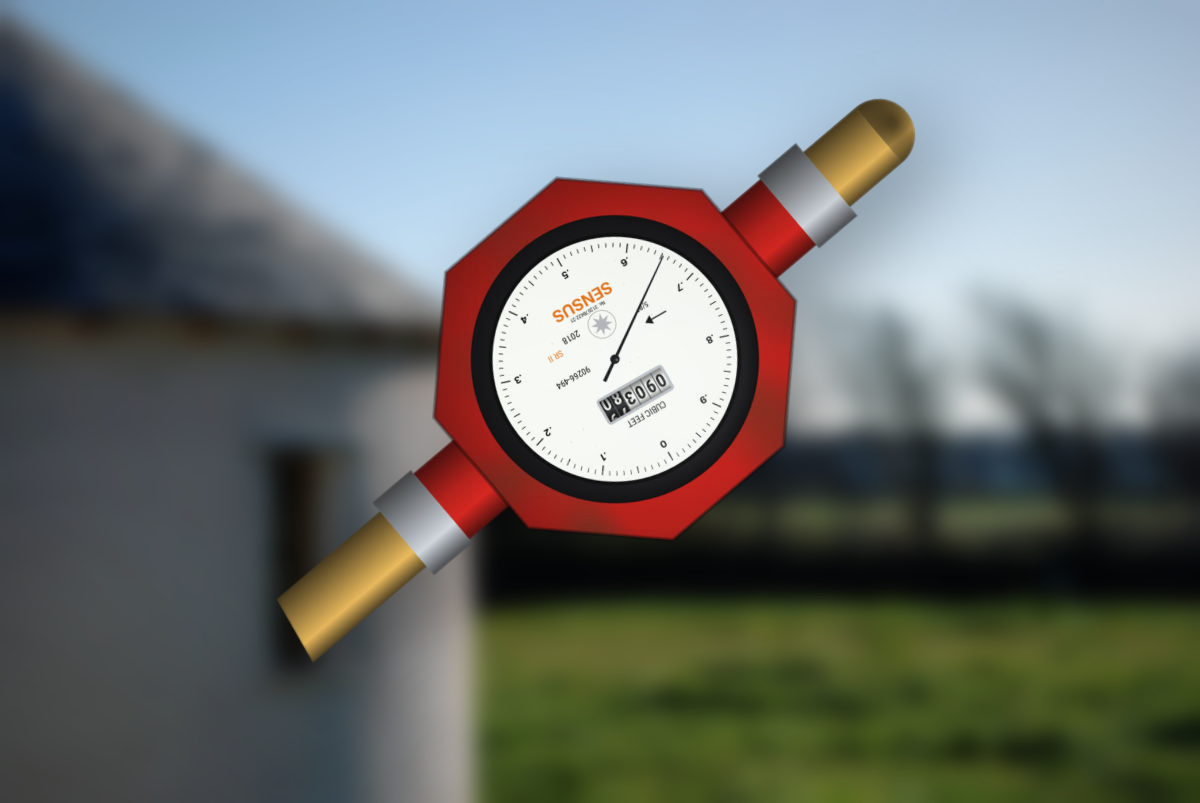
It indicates 90379.65 ft³
